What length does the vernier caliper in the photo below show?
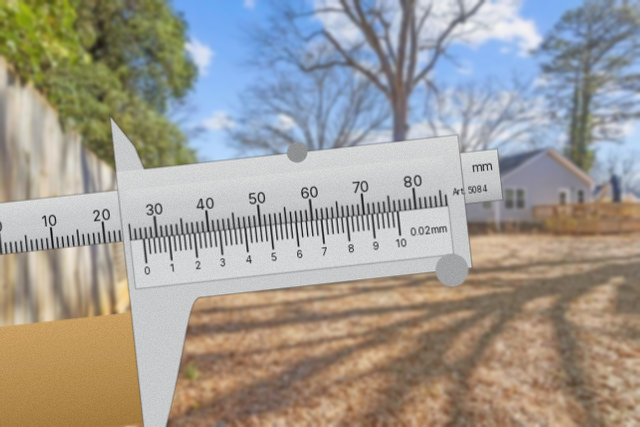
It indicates 27.5 mm
